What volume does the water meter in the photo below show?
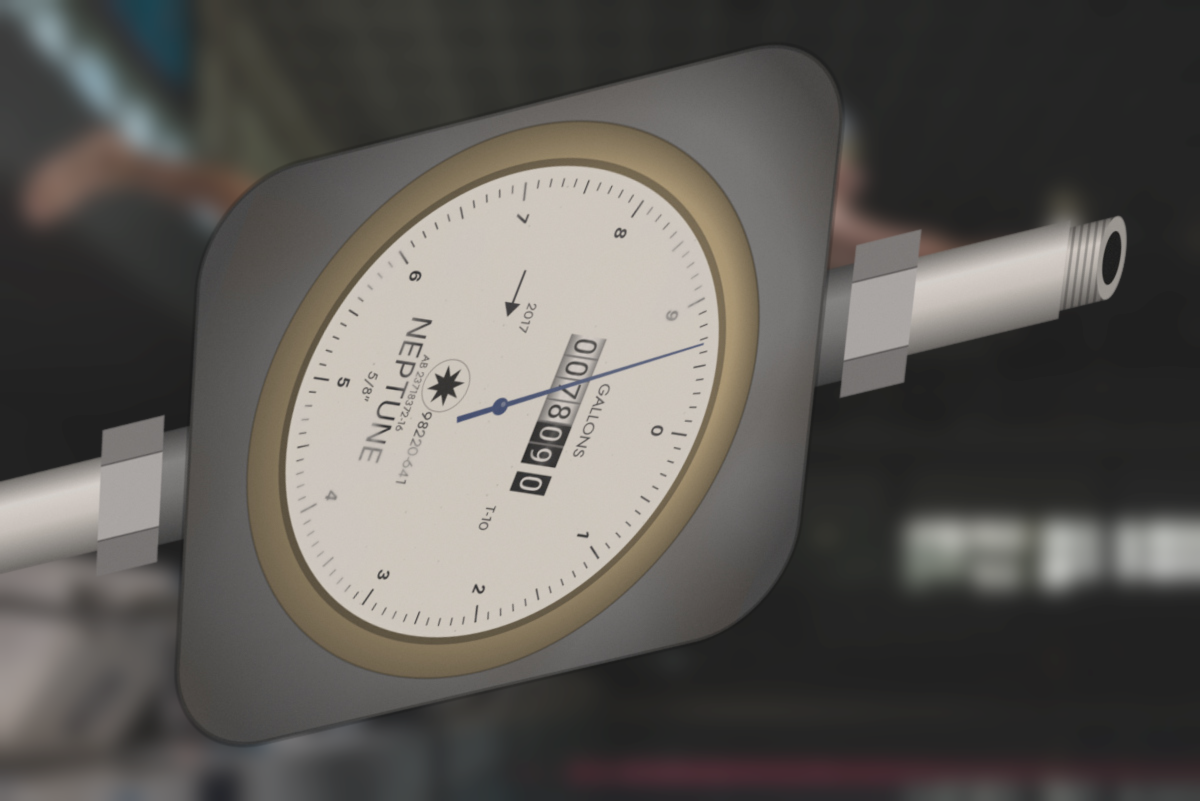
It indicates 78089.3 gal
